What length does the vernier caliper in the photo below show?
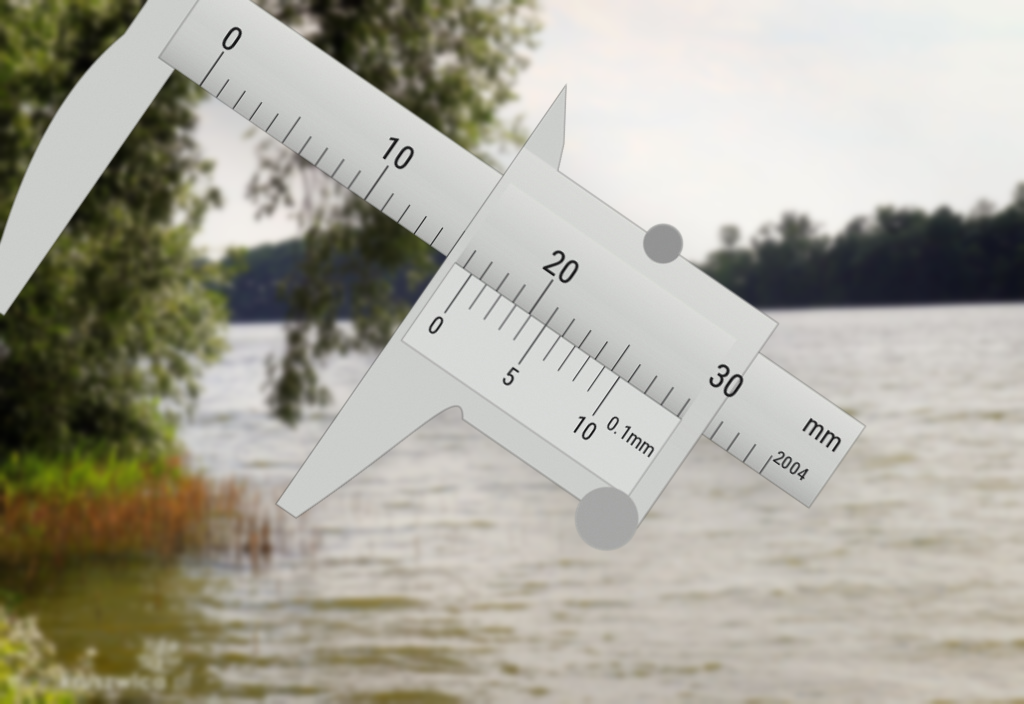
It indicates 16.5 mm
